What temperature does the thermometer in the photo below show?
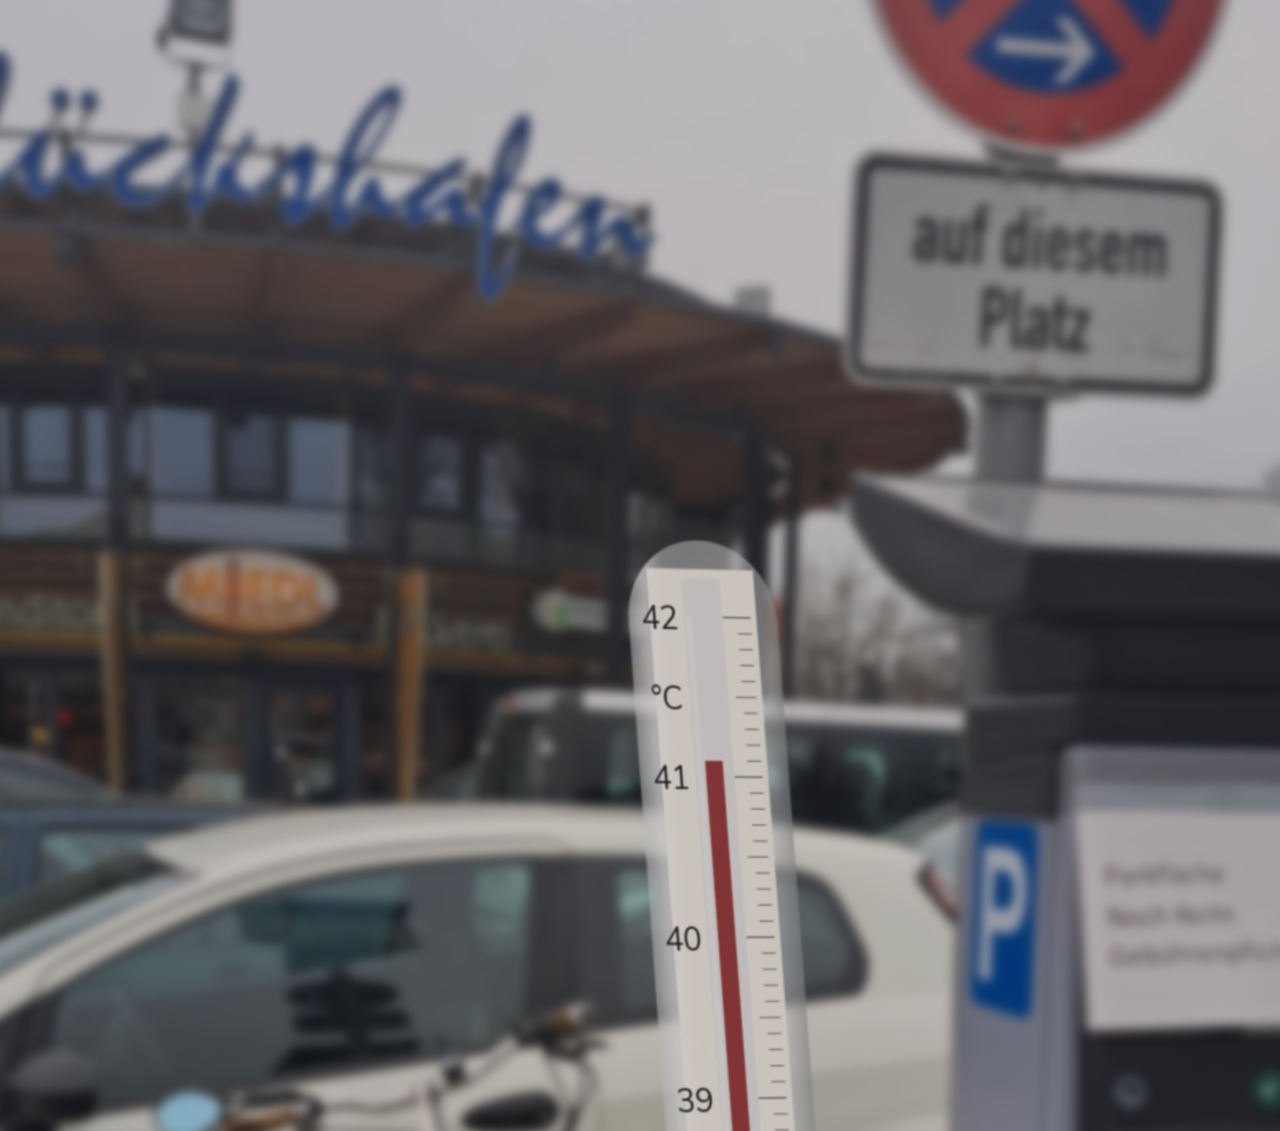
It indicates 41.1 °C
